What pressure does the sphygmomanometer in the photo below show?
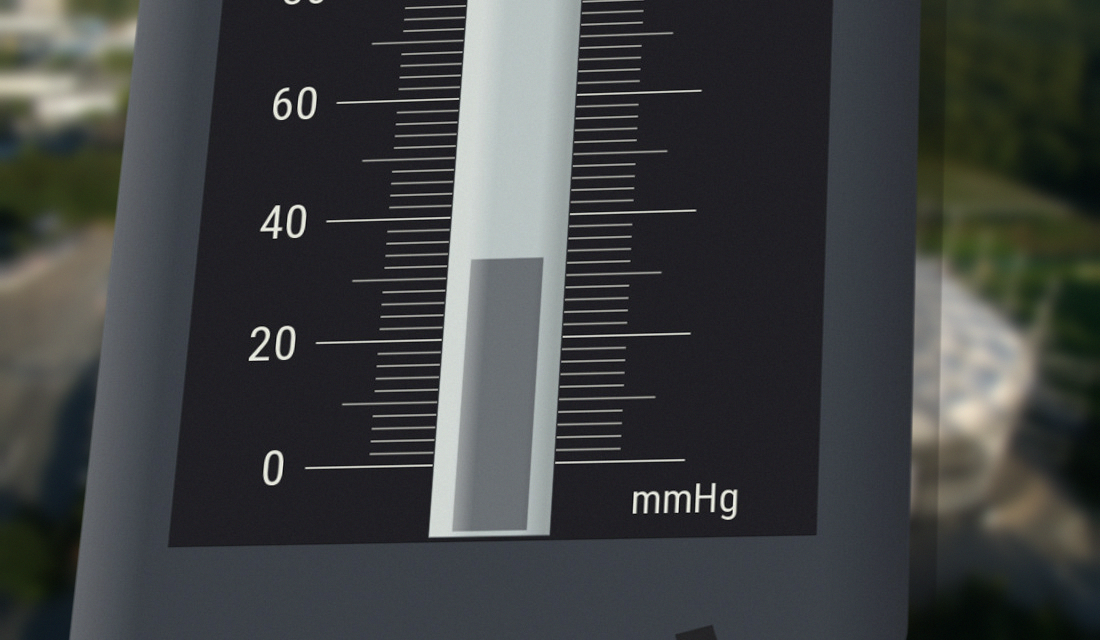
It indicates 33 mmHg
